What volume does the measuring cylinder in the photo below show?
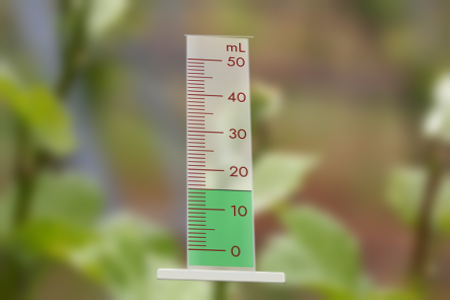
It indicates 15 mL
